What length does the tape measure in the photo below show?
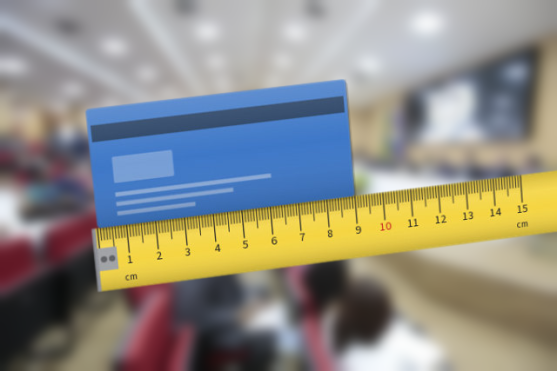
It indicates 9 cm
